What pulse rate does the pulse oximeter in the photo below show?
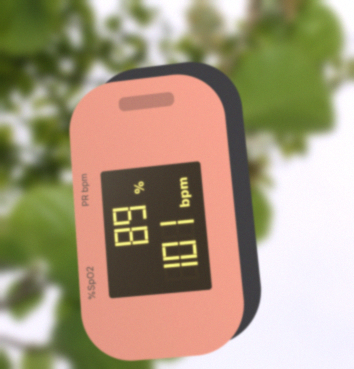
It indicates 101 bpm
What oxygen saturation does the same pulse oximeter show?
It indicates 89 %
